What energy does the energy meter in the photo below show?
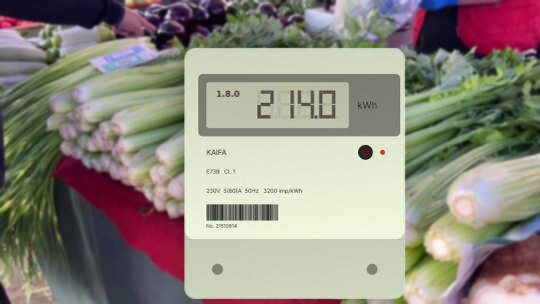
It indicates 214.0 kWh
